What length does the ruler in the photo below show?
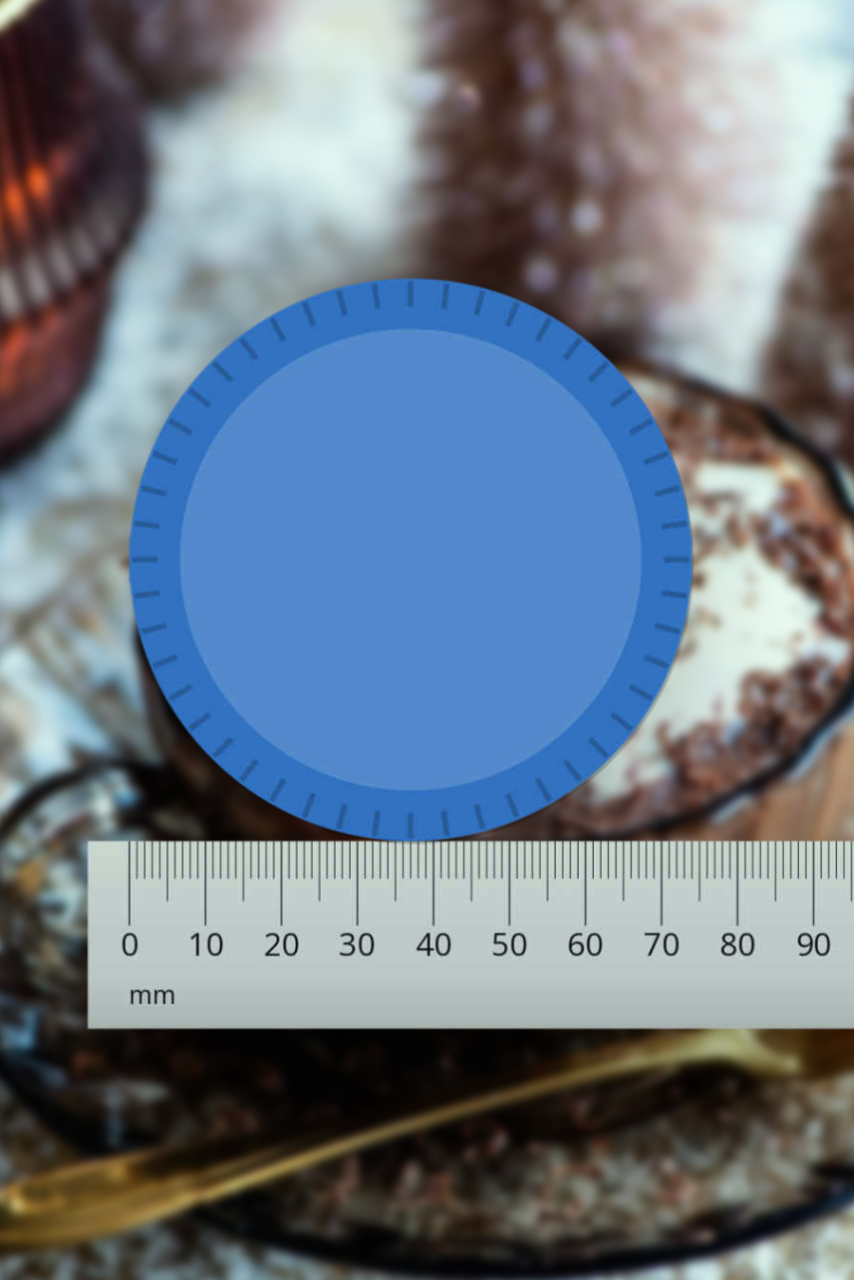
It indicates 74 mm
